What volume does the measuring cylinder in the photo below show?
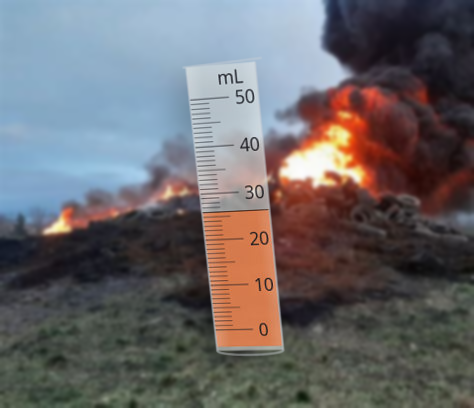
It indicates 26 mL
